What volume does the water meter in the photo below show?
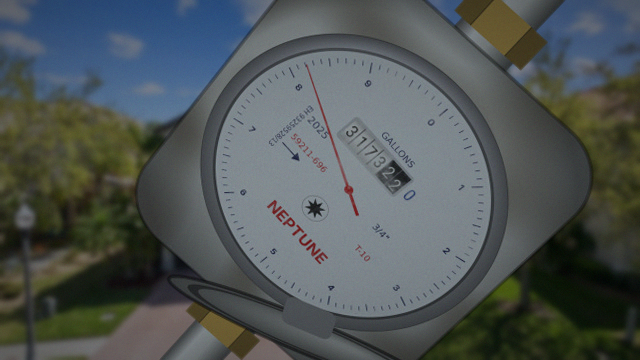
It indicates 3173218.2 gal
